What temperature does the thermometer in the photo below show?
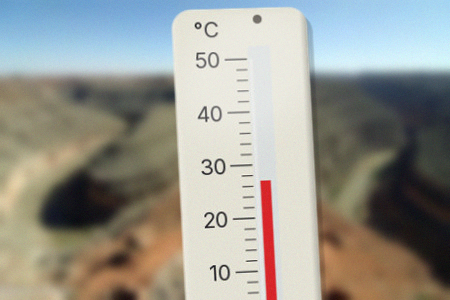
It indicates 27 °C
